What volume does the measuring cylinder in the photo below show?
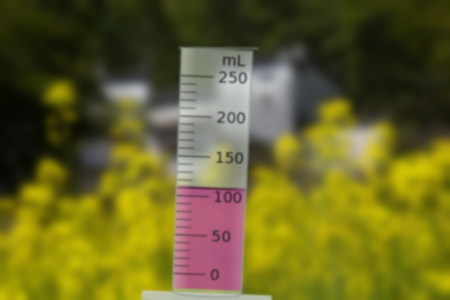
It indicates 110 mL
